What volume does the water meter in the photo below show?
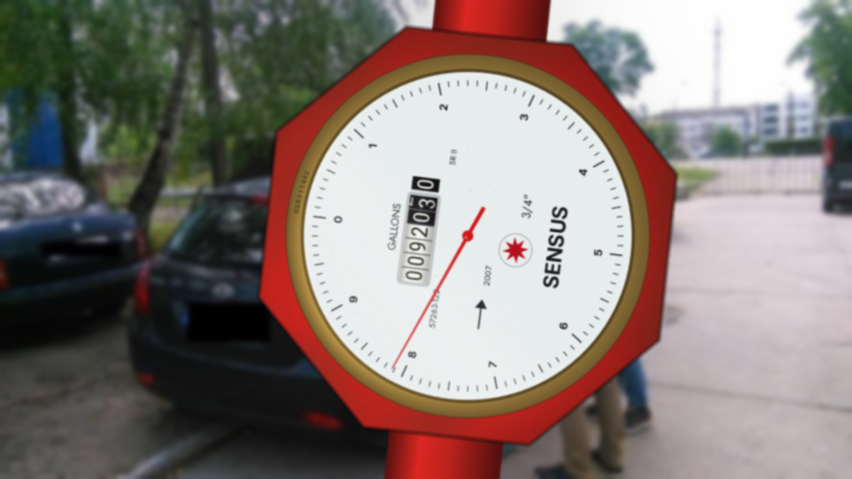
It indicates 92028.1 gal
